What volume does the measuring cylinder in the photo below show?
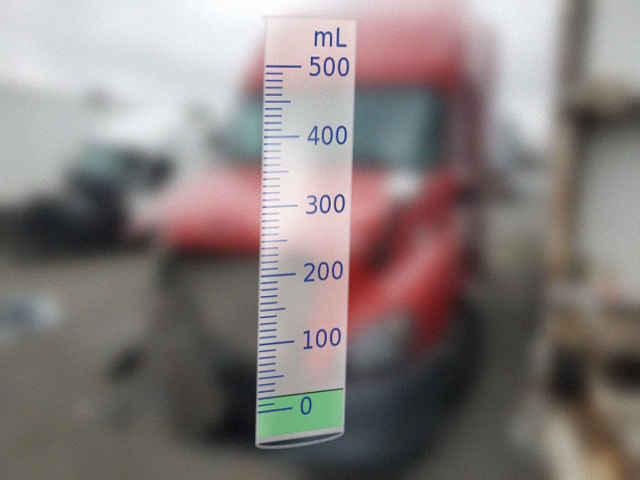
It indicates 20 mL
